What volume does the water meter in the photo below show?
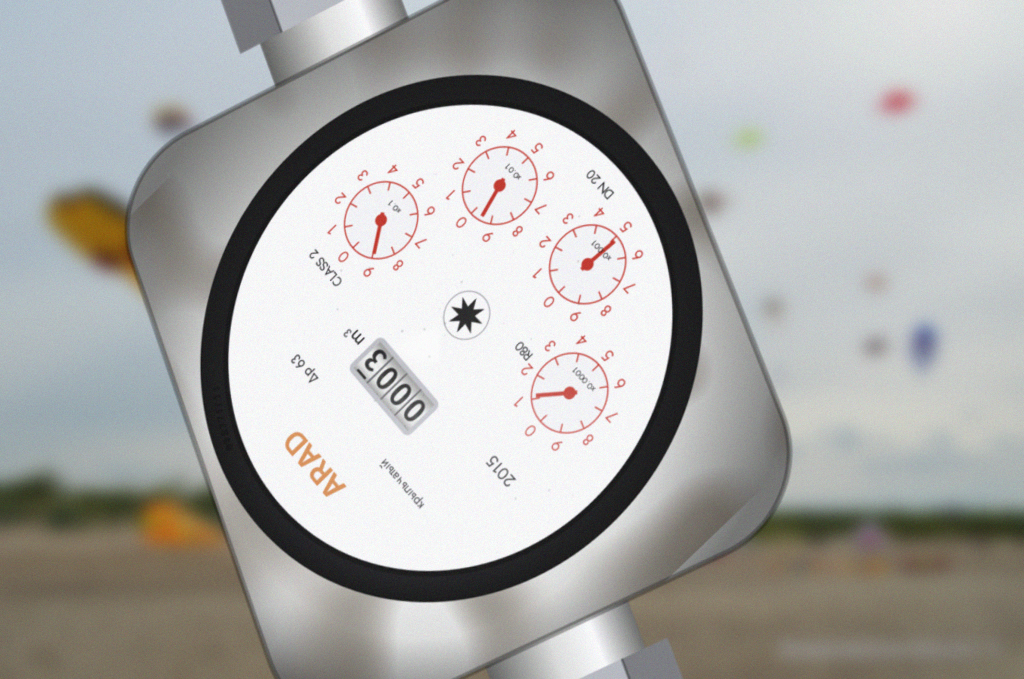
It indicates 2.8951 m³
